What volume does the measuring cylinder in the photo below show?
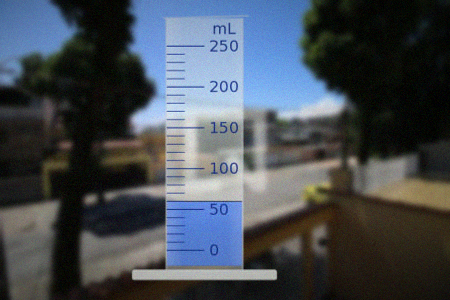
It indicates 60 mL
